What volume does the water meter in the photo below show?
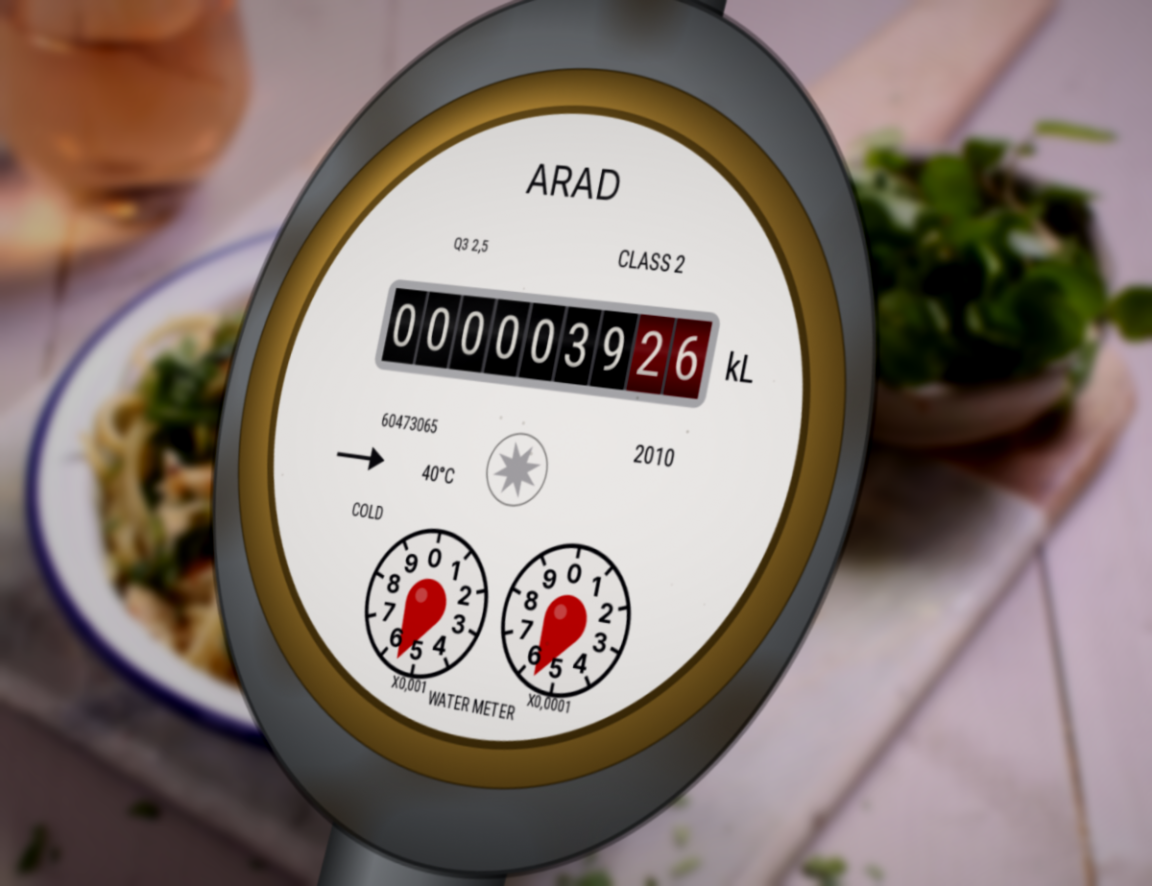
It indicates 39.2655 kL
